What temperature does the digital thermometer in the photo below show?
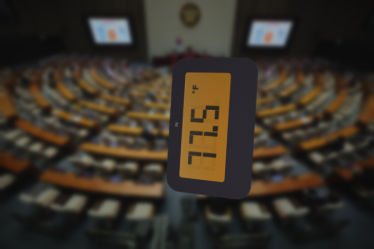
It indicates 77.5 °F
